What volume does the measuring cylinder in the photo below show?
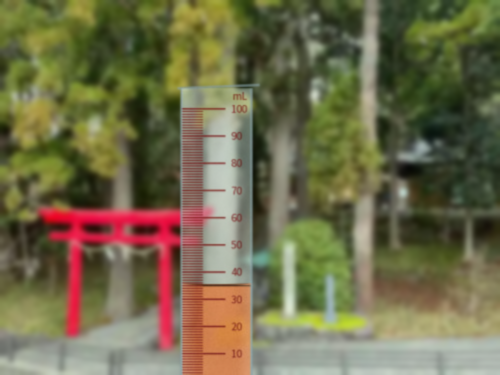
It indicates 35 mL
